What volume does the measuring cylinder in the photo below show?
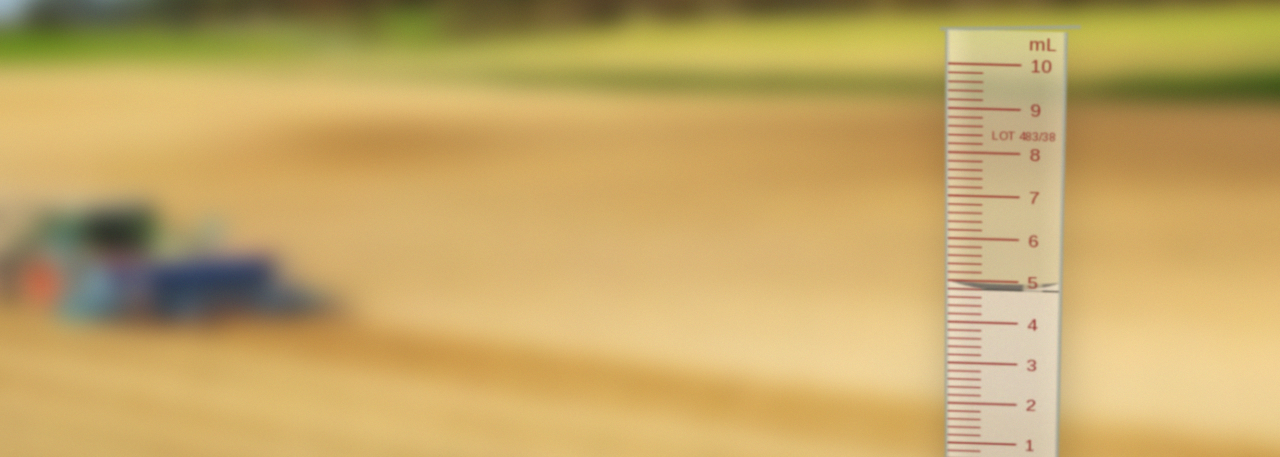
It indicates 4.8 mL
